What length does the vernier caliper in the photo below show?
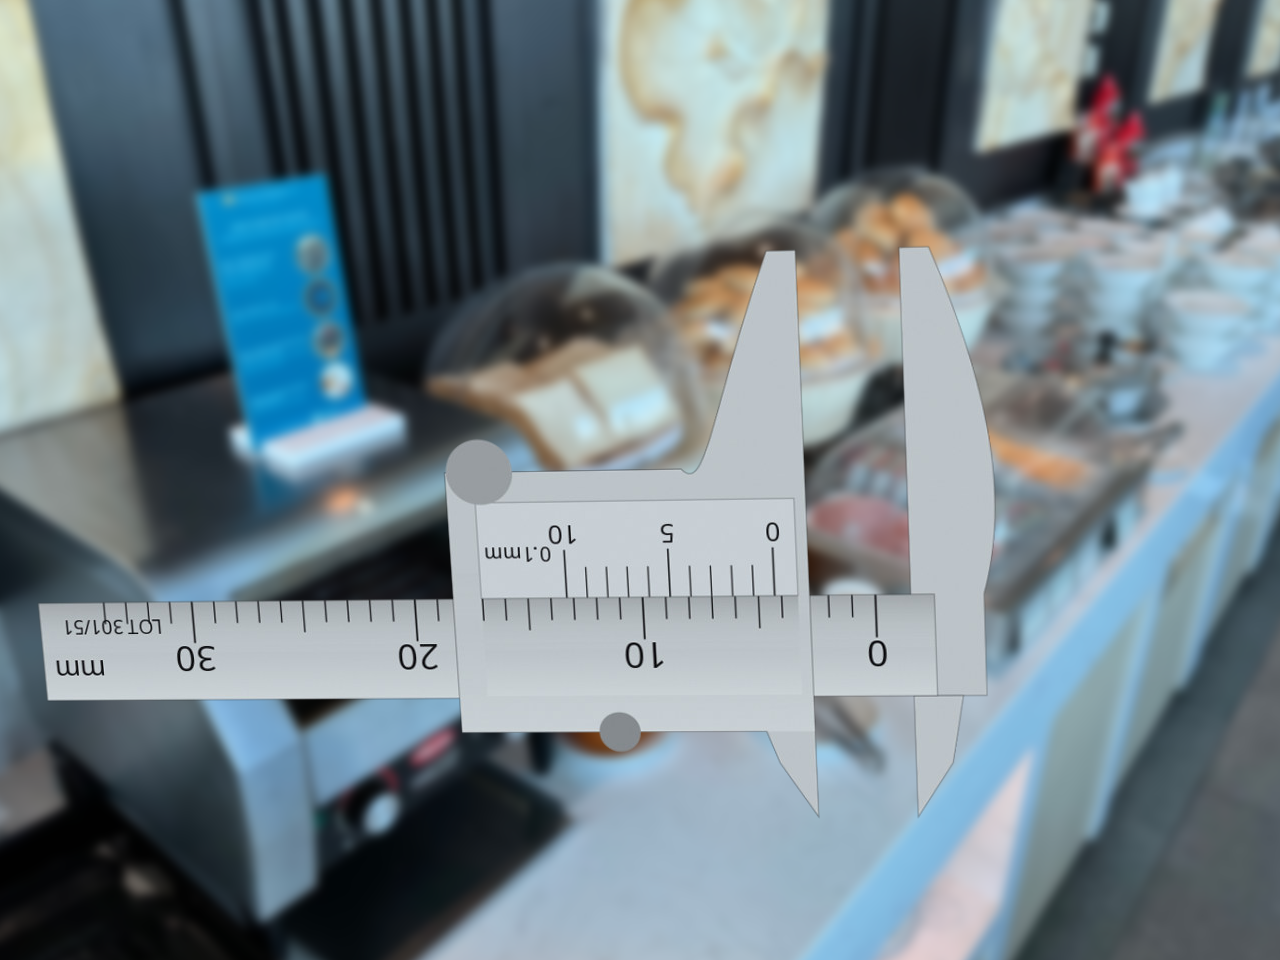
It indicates 4.3 mm
